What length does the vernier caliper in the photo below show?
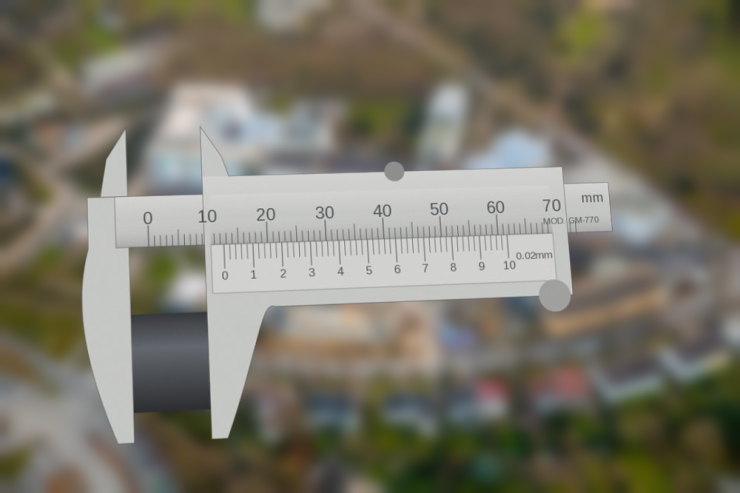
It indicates 12.6 mm
